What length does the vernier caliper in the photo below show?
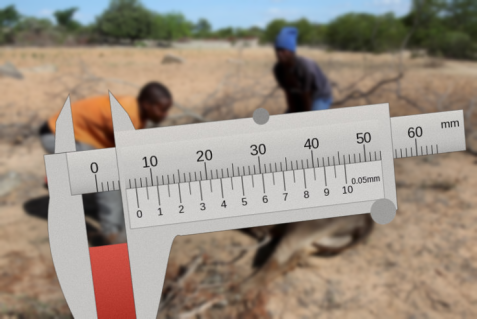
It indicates 7.0 mm
